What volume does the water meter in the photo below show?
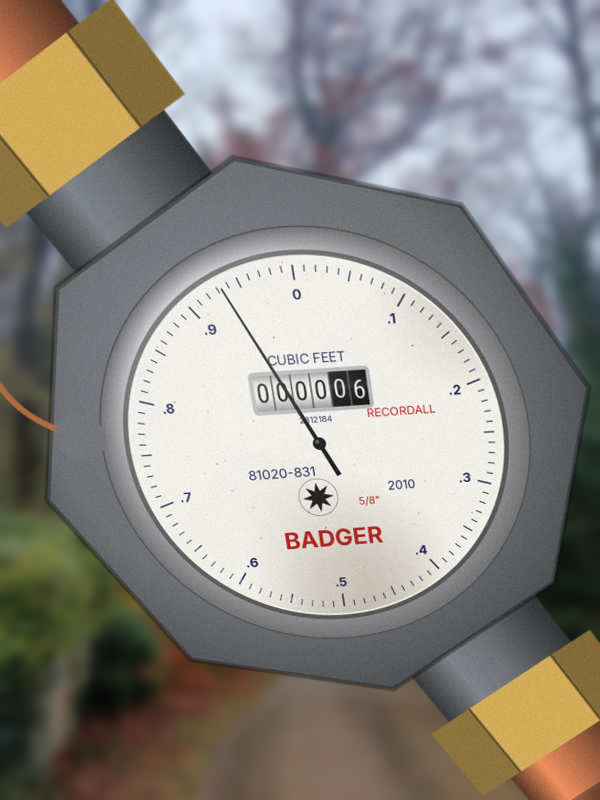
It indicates 5.93 ft³
